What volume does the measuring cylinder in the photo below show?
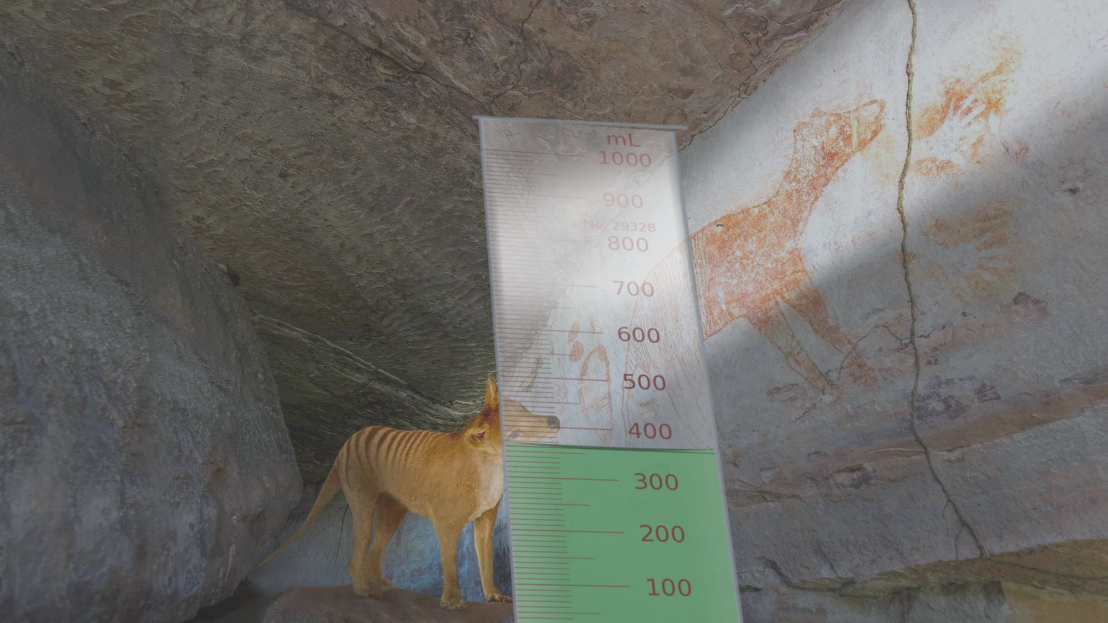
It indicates 360 mL
